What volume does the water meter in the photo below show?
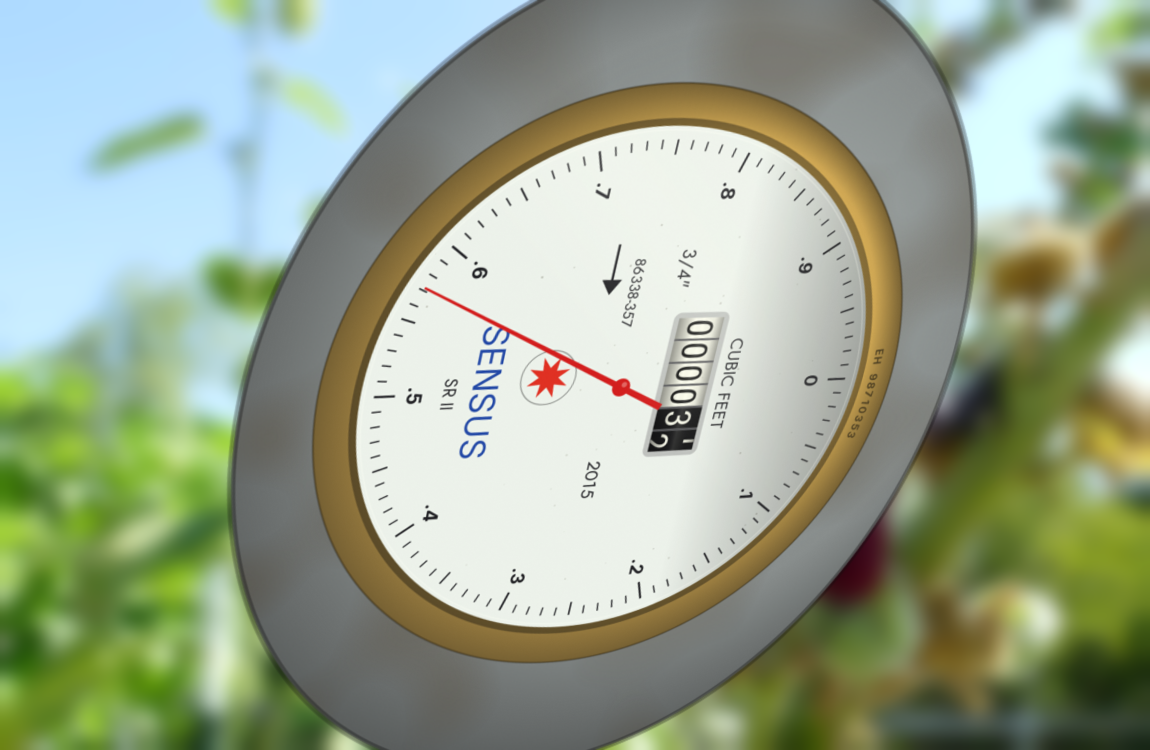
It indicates 31.57 ft³
